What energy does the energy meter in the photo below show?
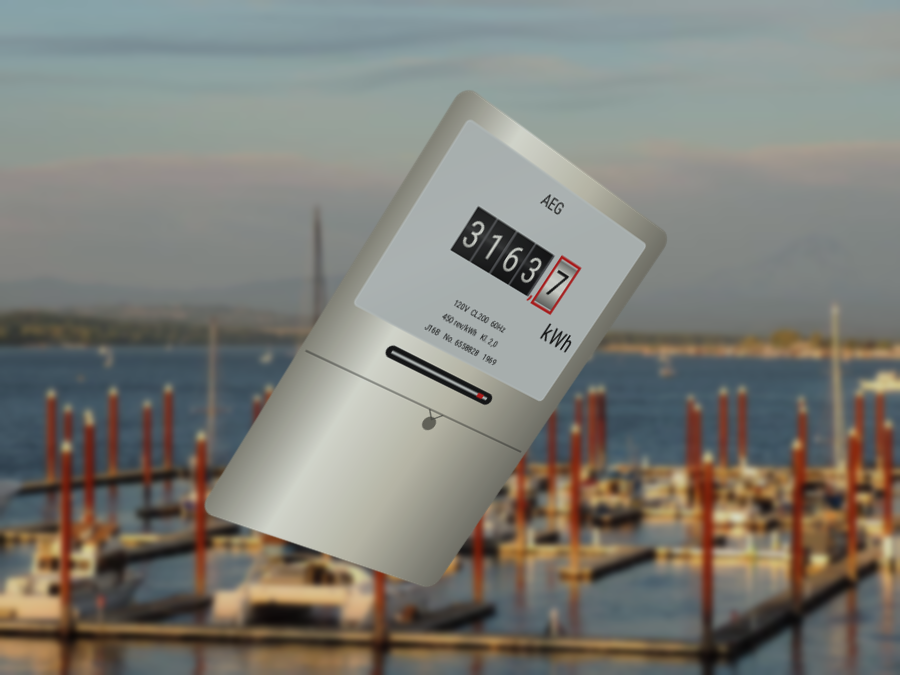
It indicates 3163.7 kWh
